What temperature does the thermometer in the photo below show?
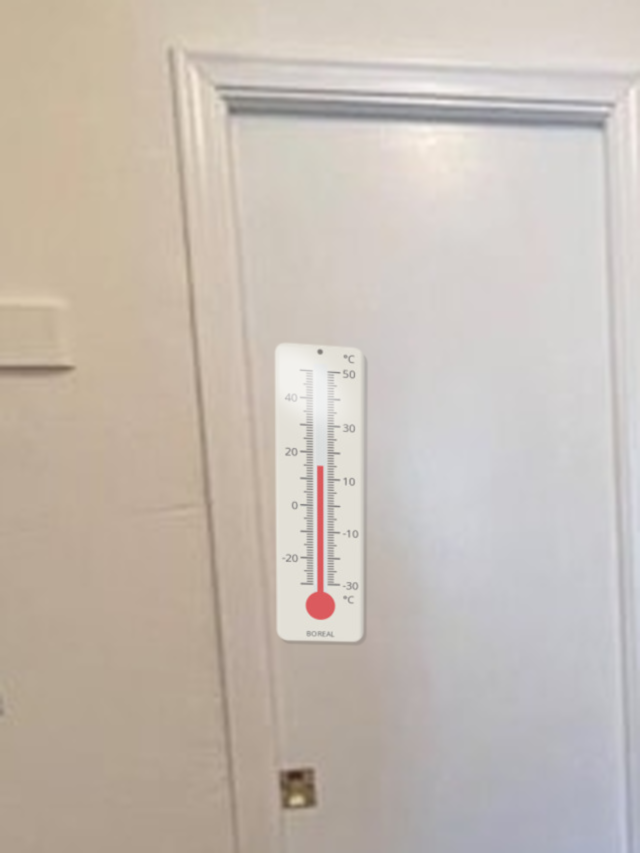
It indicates 15 °C
